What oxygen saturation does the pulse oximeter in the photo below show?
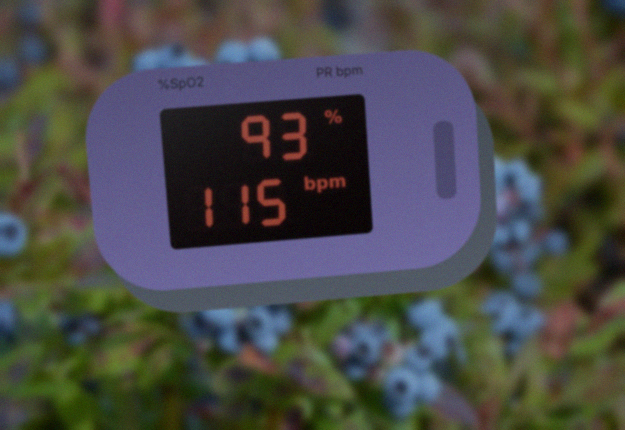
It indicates 93 %
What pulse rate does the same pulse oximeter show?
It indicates 115 bpm
